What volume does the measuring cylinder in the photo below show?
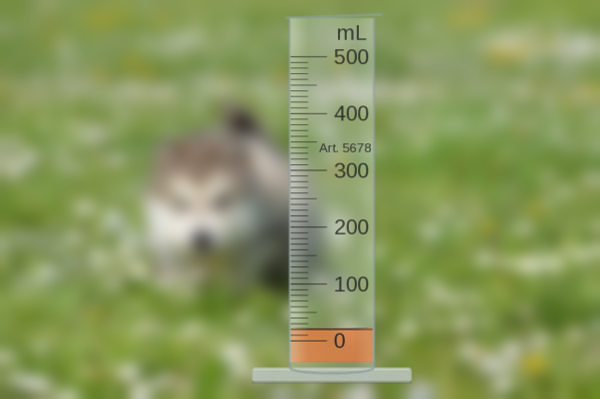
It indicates 20 mL
